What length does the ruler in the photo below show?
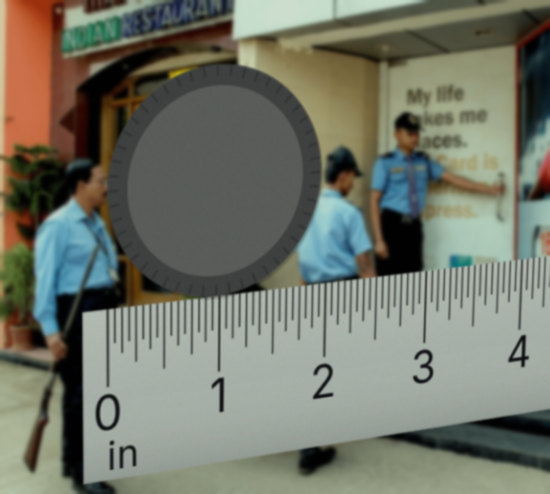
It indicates 1.9375 in
